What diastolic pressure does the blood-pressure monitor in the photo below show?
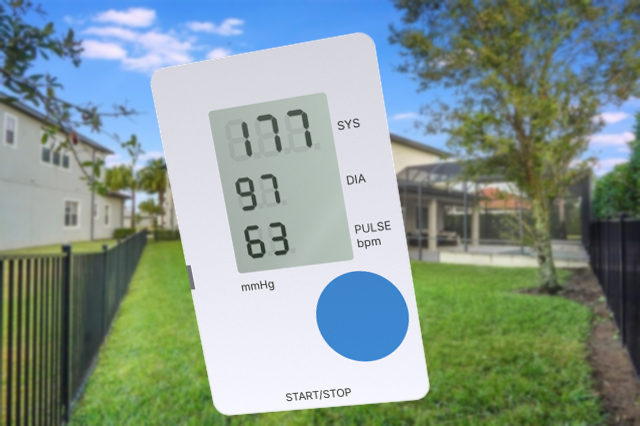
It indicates 97 mmHg
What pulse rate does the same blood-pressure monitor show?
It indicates 63 bpm
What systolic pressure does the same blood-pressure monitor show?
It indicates 177 mmHg
